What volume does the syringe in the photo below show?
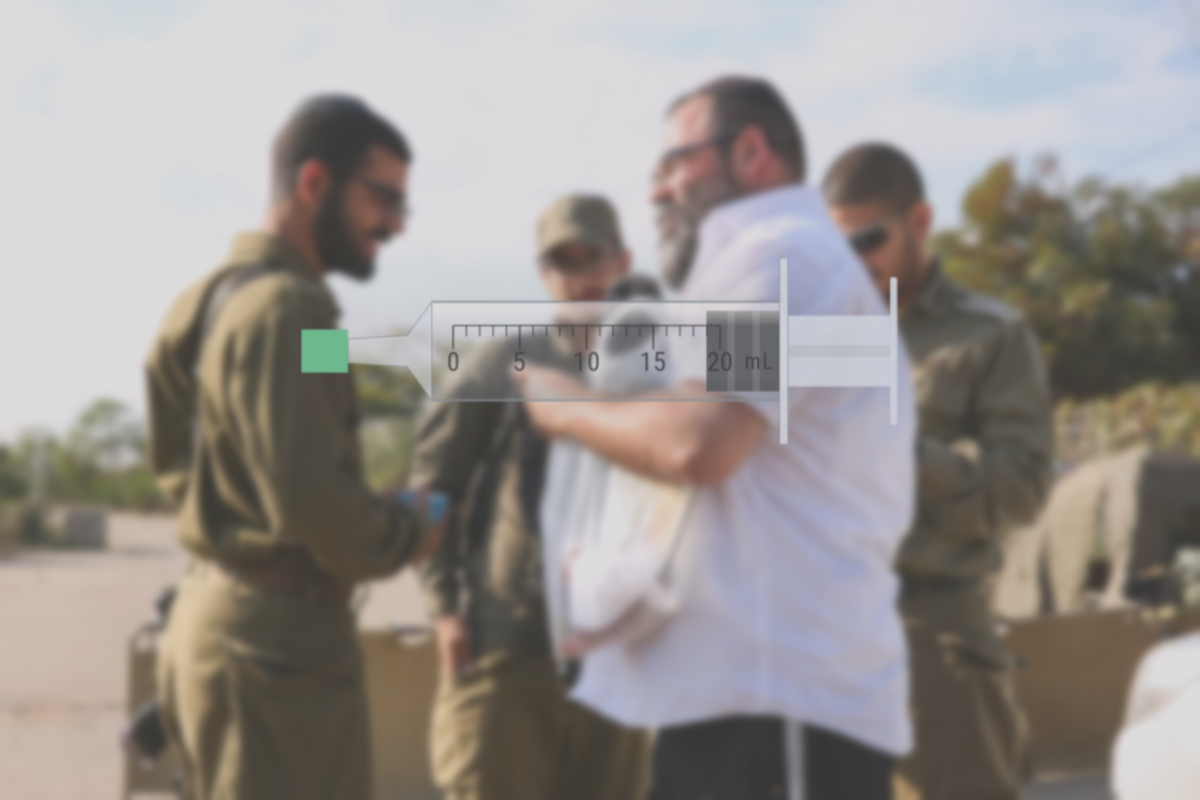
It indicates 19 mL
